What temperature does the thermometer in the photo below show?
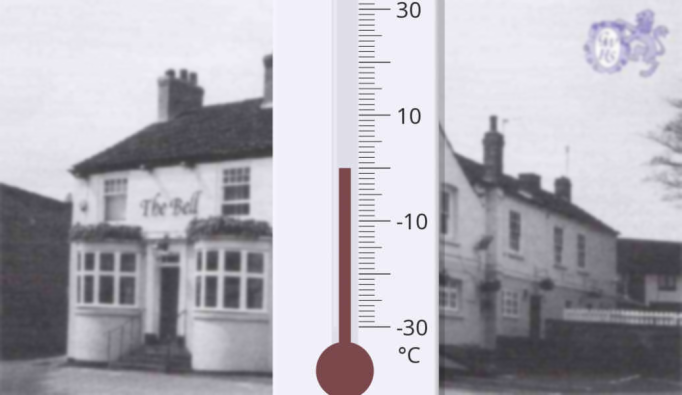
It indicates 0 °C
